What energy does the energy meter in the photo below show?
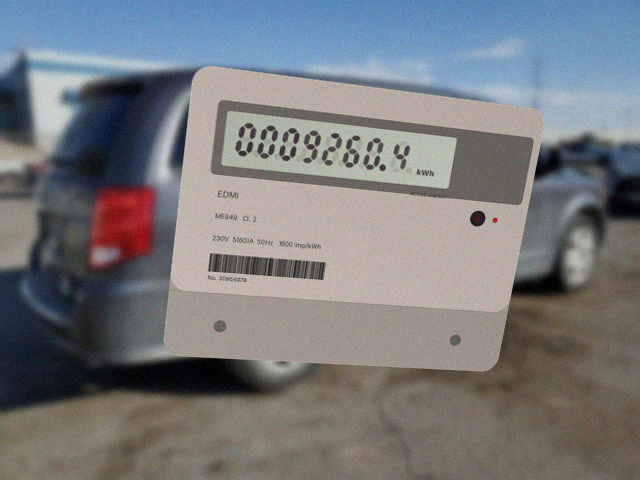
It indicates 9260.4 kWh
